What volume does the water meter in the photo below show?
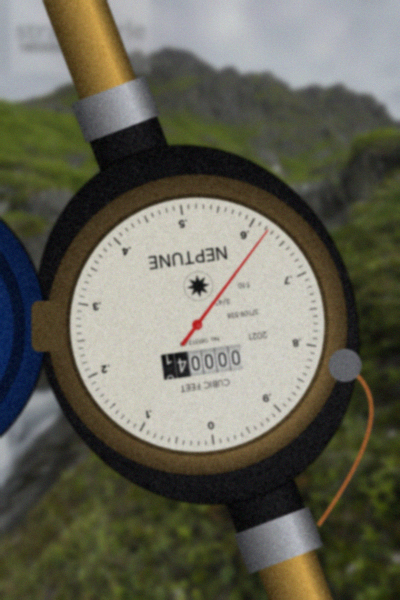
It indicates 40.62 ft³
